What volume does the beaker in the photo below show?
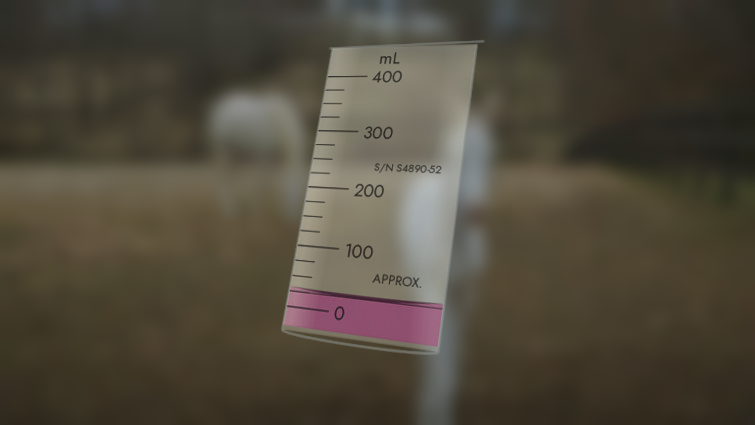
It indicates 25 mL
